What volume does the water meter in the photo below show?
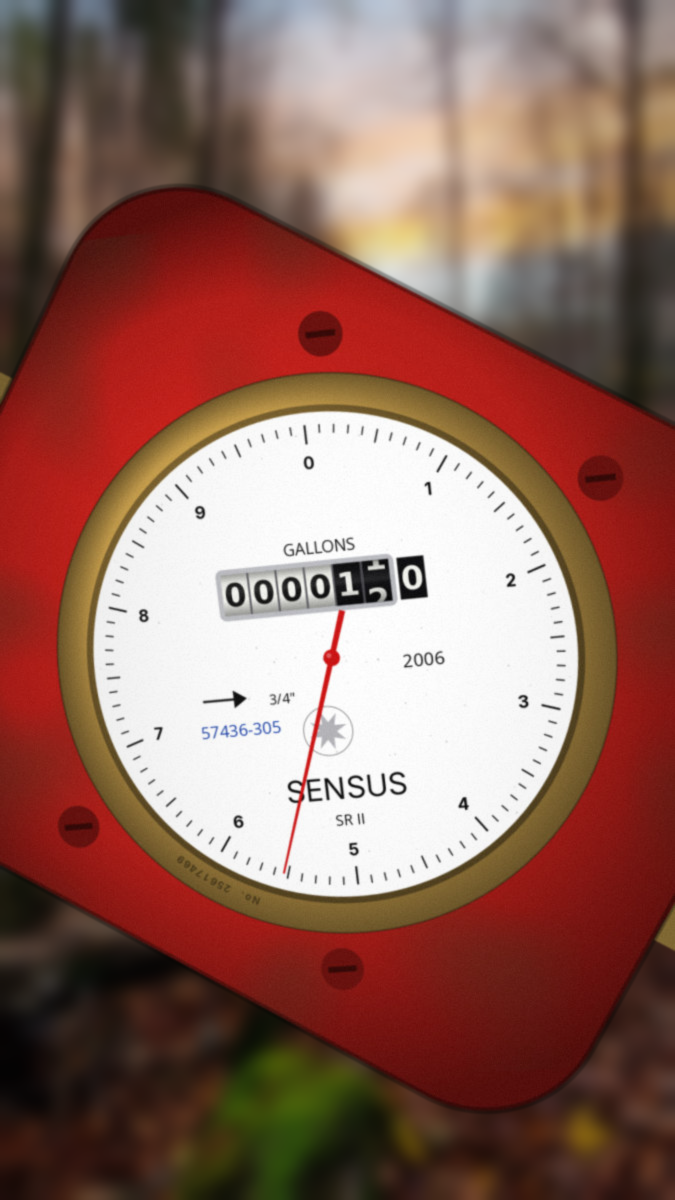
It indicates 115.5 gal
